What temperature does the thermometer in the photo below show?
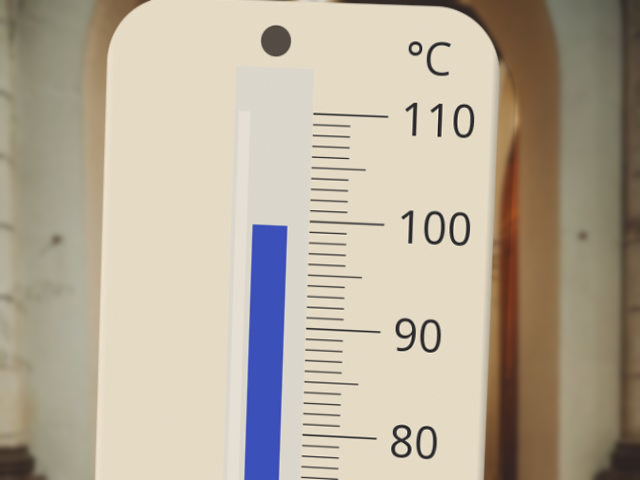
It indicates 99.5 °C
